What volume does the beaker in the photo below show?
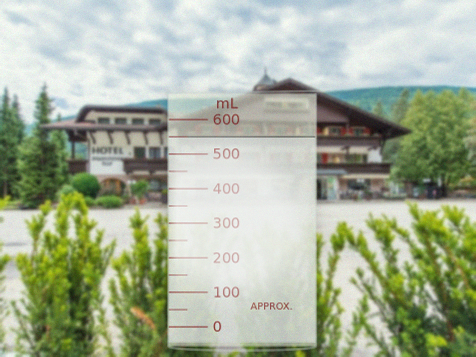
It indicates 550 mL
